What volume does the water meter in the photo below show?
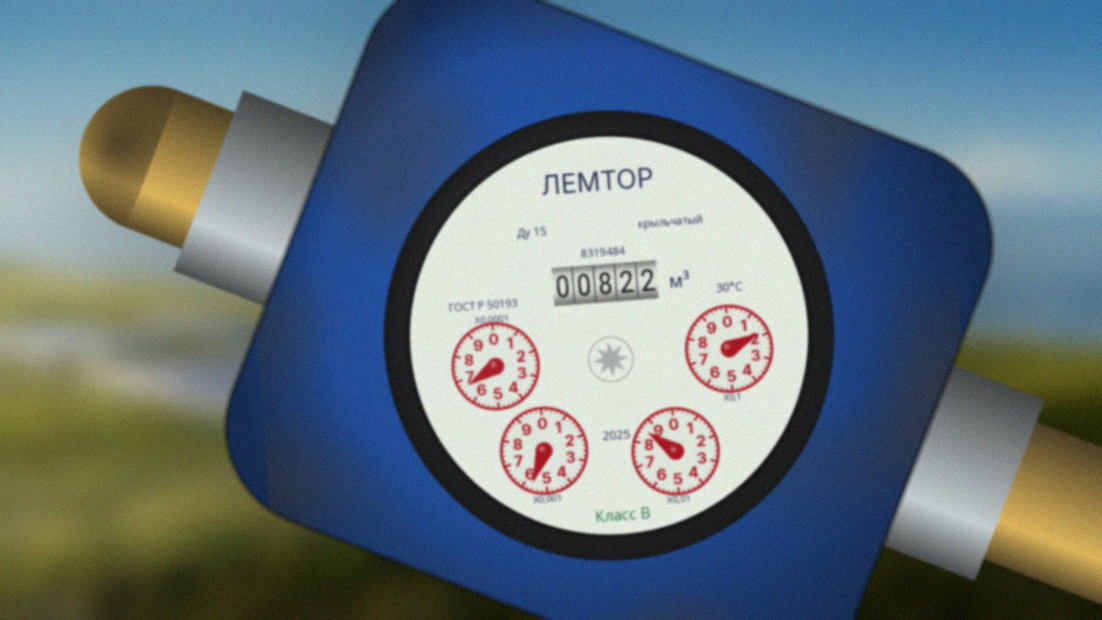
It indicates 822.1856 m³
